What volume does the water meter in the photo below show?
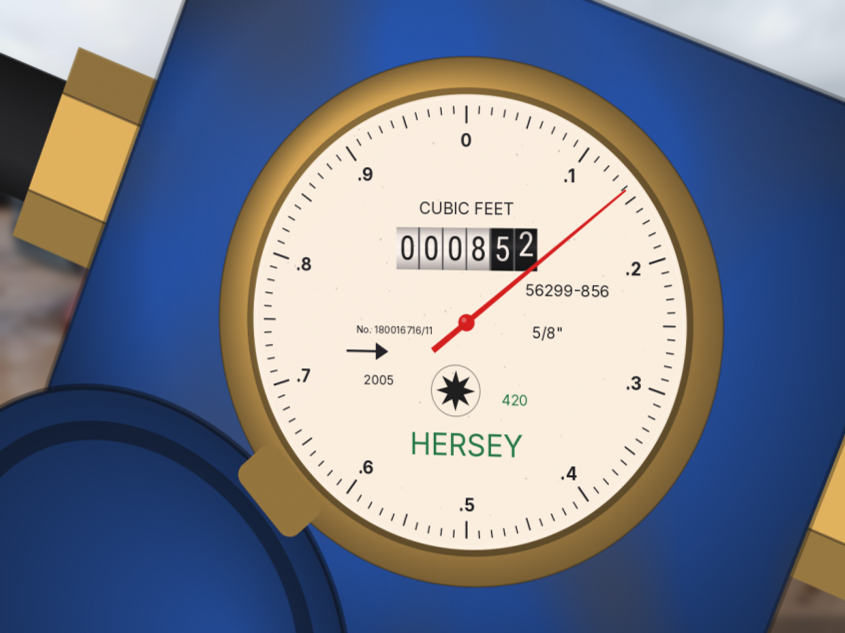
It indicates 852.14 ft³
